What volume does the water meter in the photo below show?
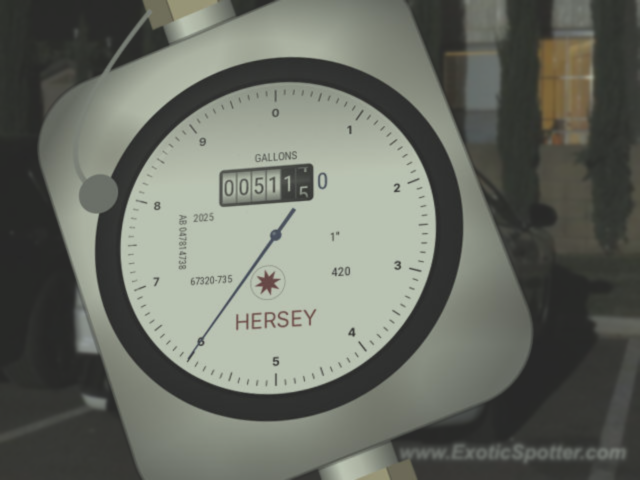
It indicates 51146.0 gal
